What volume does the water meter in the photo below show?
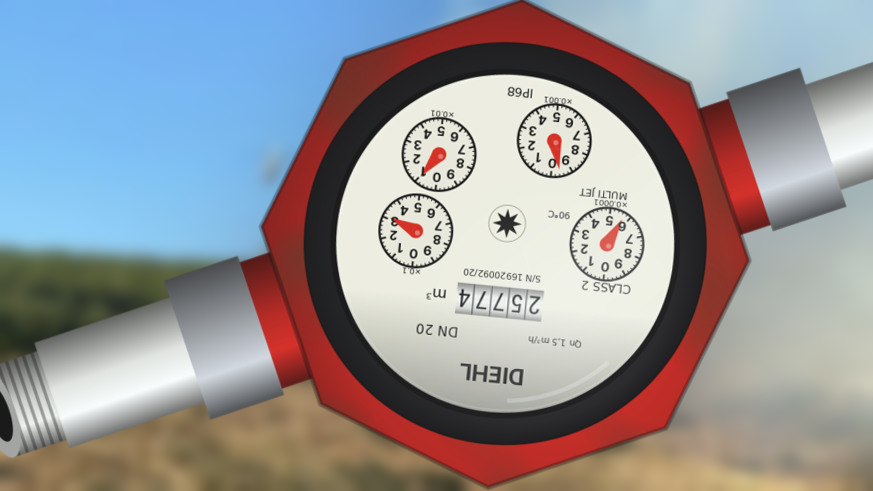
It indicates 25774.3095 m³
